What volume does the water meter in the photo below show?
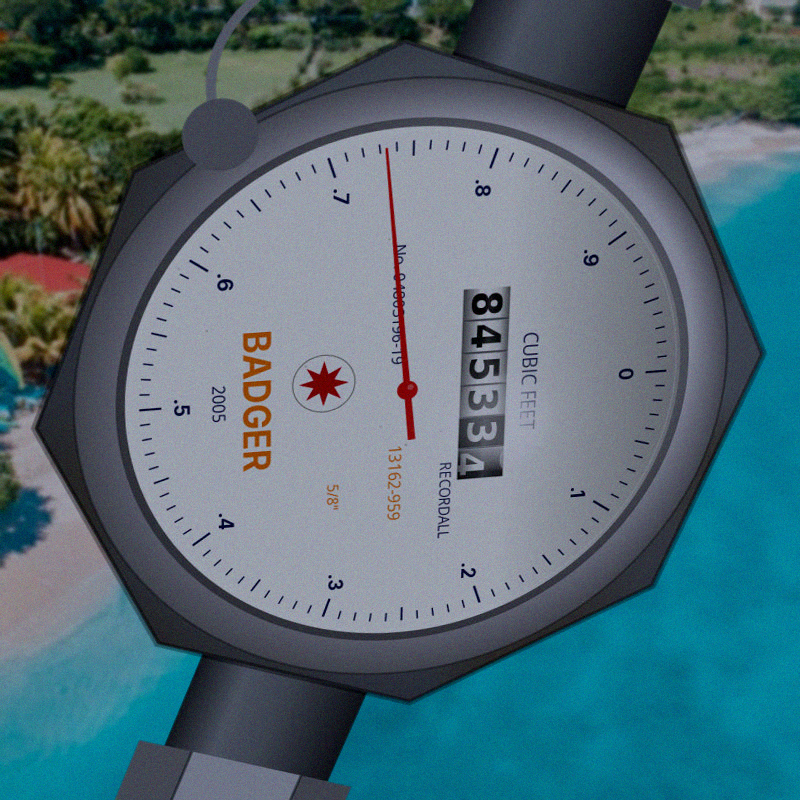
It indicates 845333.73 ft³
